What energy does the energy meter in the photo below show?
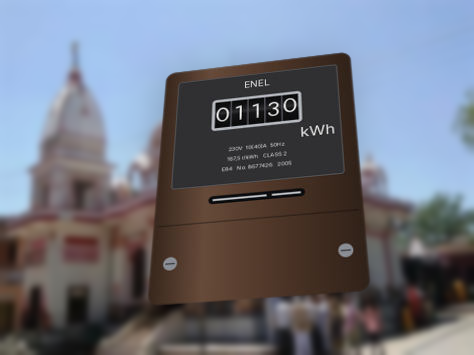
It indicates 1130 kWh
